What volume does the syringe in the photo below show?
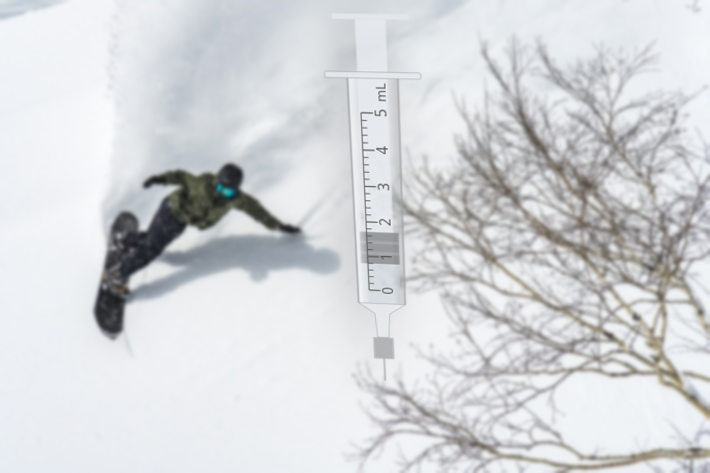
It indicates 0.8 mL
